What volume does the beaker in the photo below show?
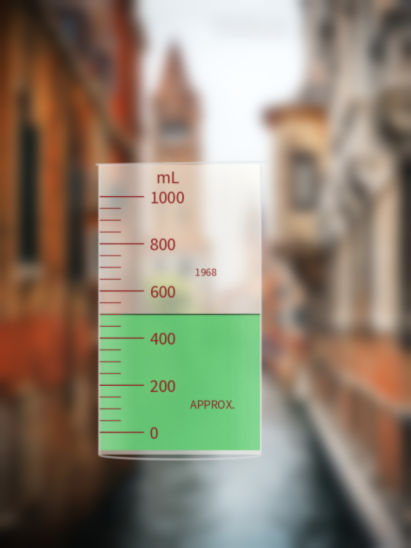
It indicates 500 mL
